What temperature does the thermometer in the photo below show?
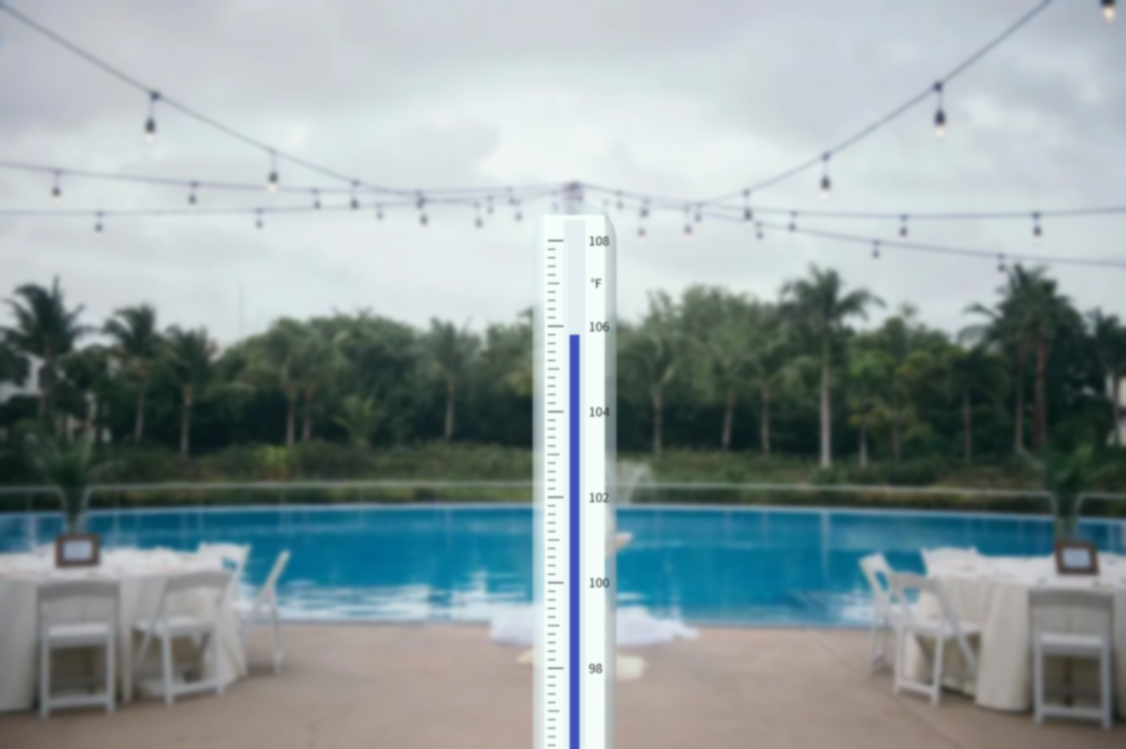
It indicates 105.8 °F
